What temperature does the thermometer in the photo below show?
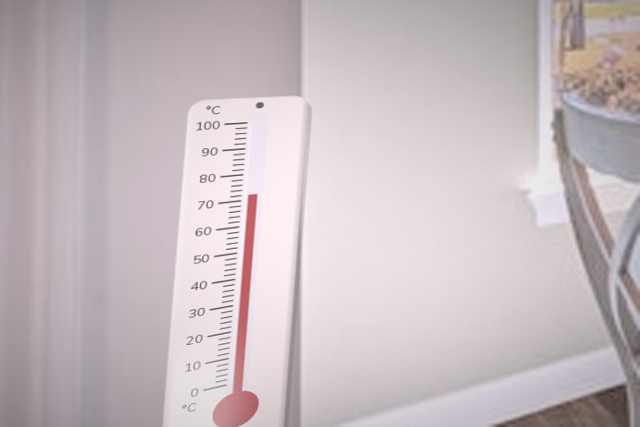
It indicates 72 °C
